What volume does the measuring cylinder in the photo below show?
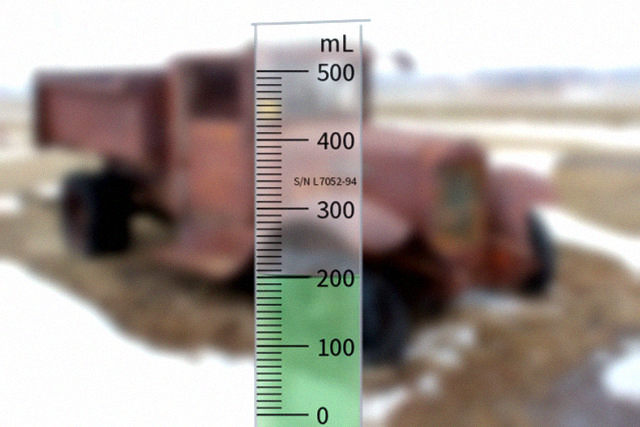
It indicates 200 mL
